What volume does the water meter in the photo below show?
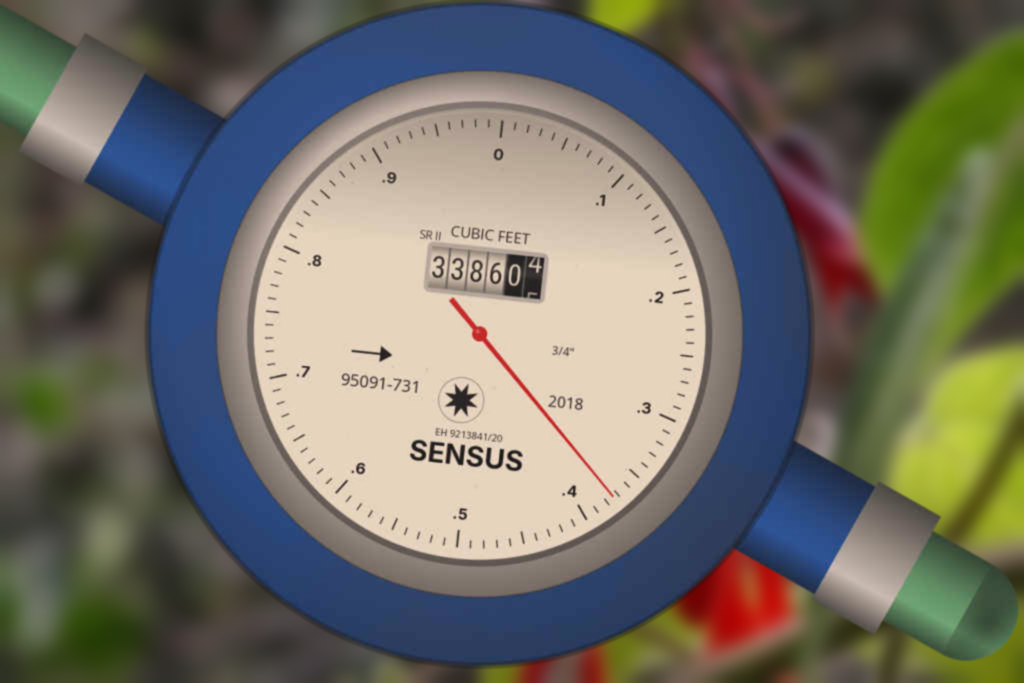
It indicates 338604.37 ft³
